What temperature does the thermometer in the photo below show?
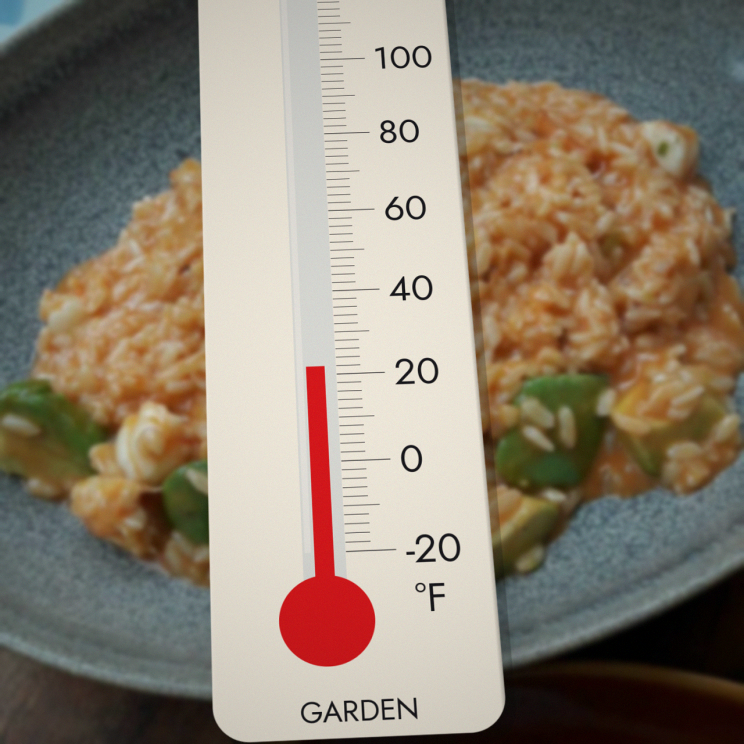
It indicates 22 °F
